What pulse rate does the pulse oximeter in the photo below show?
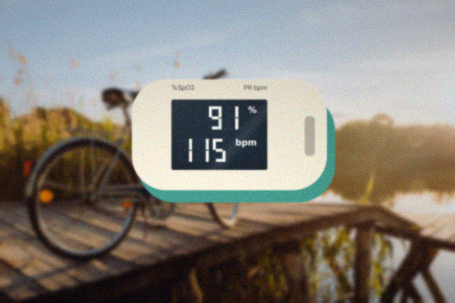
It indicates 115 bpm
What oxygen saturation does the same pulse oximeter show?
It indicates 91 %
